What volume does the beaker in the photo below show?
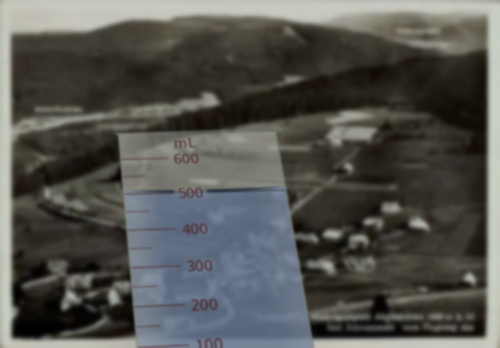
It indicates 500 mL
